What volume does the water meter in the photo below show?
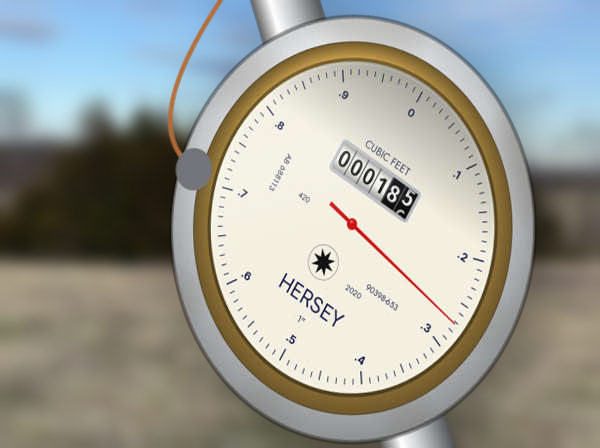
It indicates 185.27 ft³
